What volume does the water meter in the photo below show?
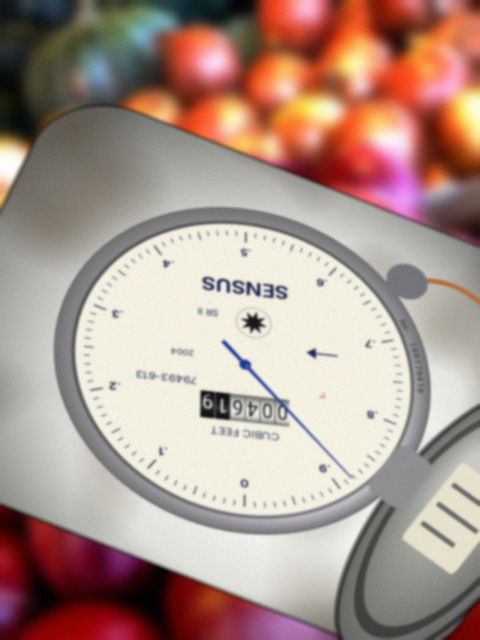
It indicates 4618.88 ft³
